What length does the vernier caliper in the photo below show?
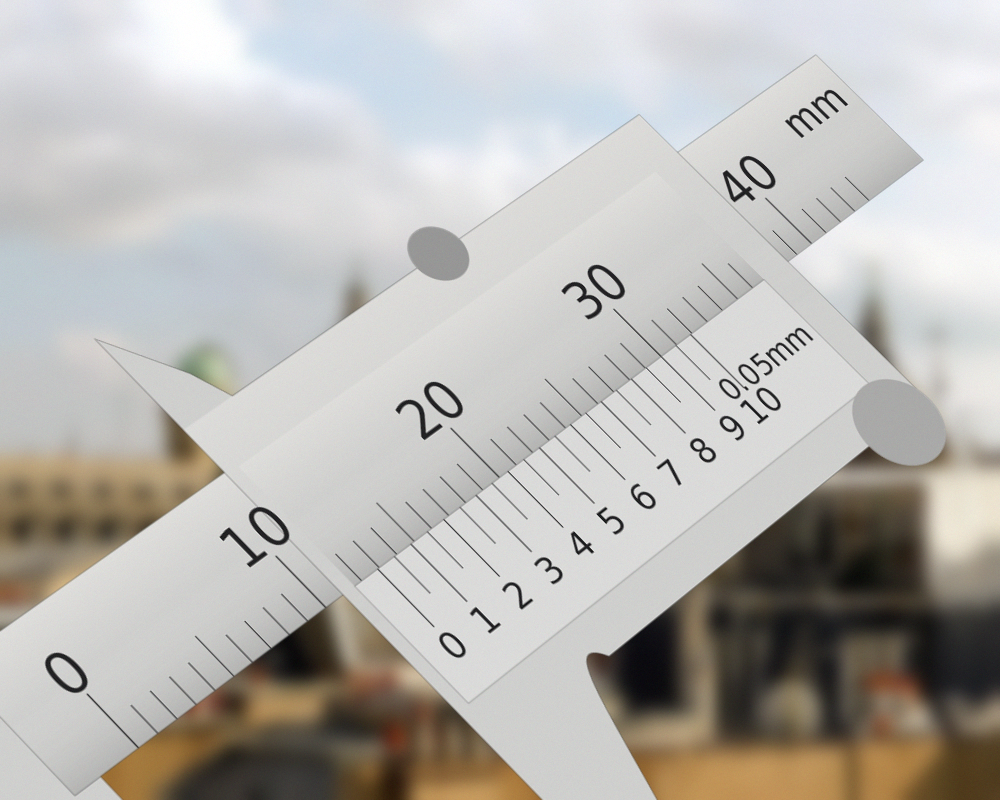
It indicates 12.9 mm
